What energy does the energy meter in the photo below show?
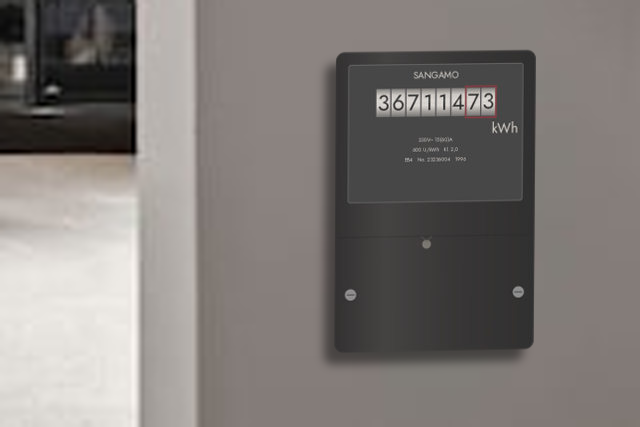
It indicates 367114.73 kWh
